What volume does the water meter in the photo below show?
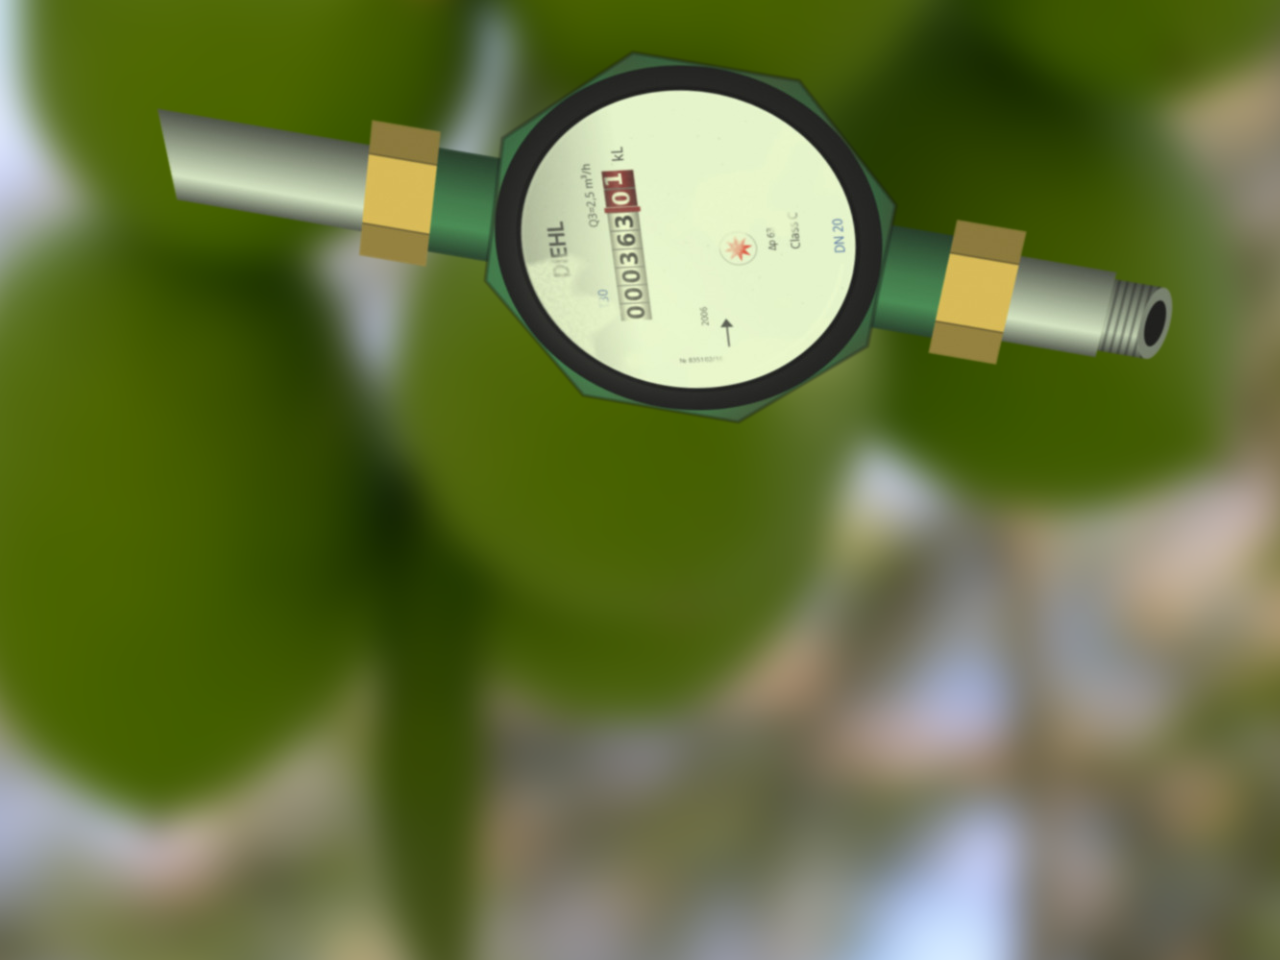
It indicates 363.01 kL
